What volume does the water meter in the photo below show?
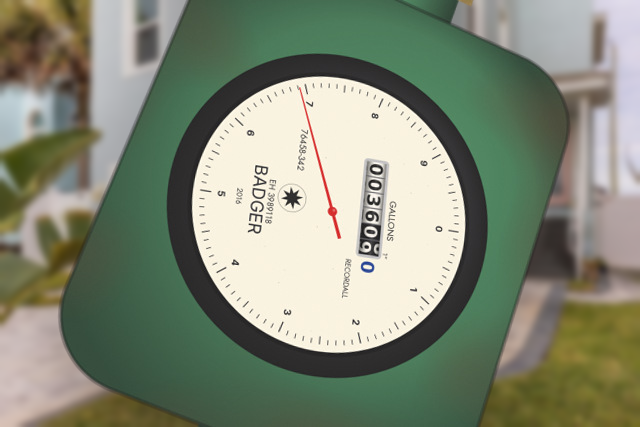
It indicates 36086.9 gal
